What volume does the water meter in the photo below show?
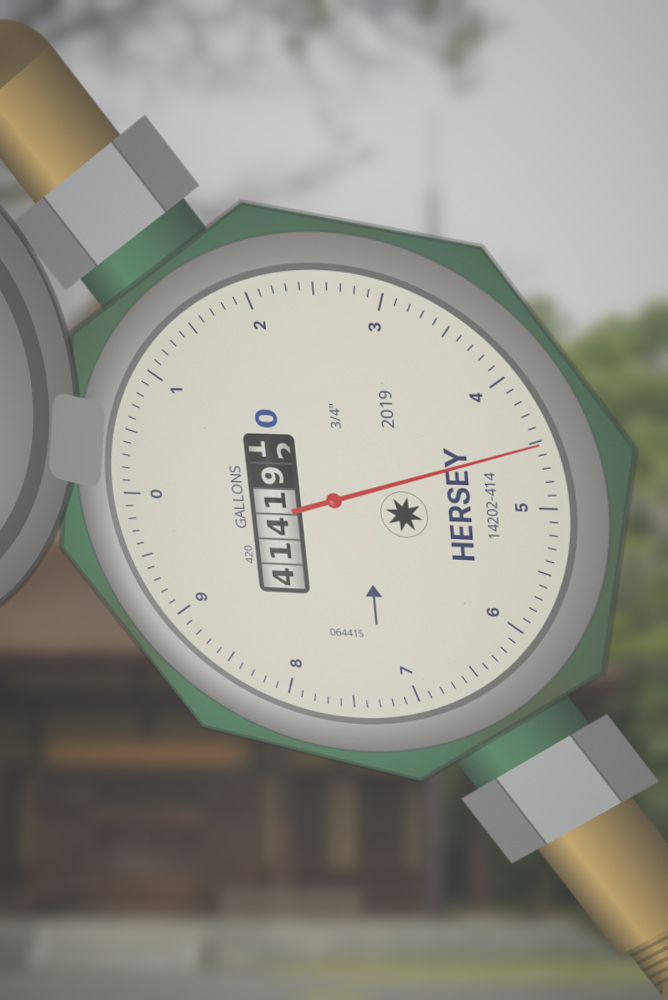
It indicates 4141914.5 gal
